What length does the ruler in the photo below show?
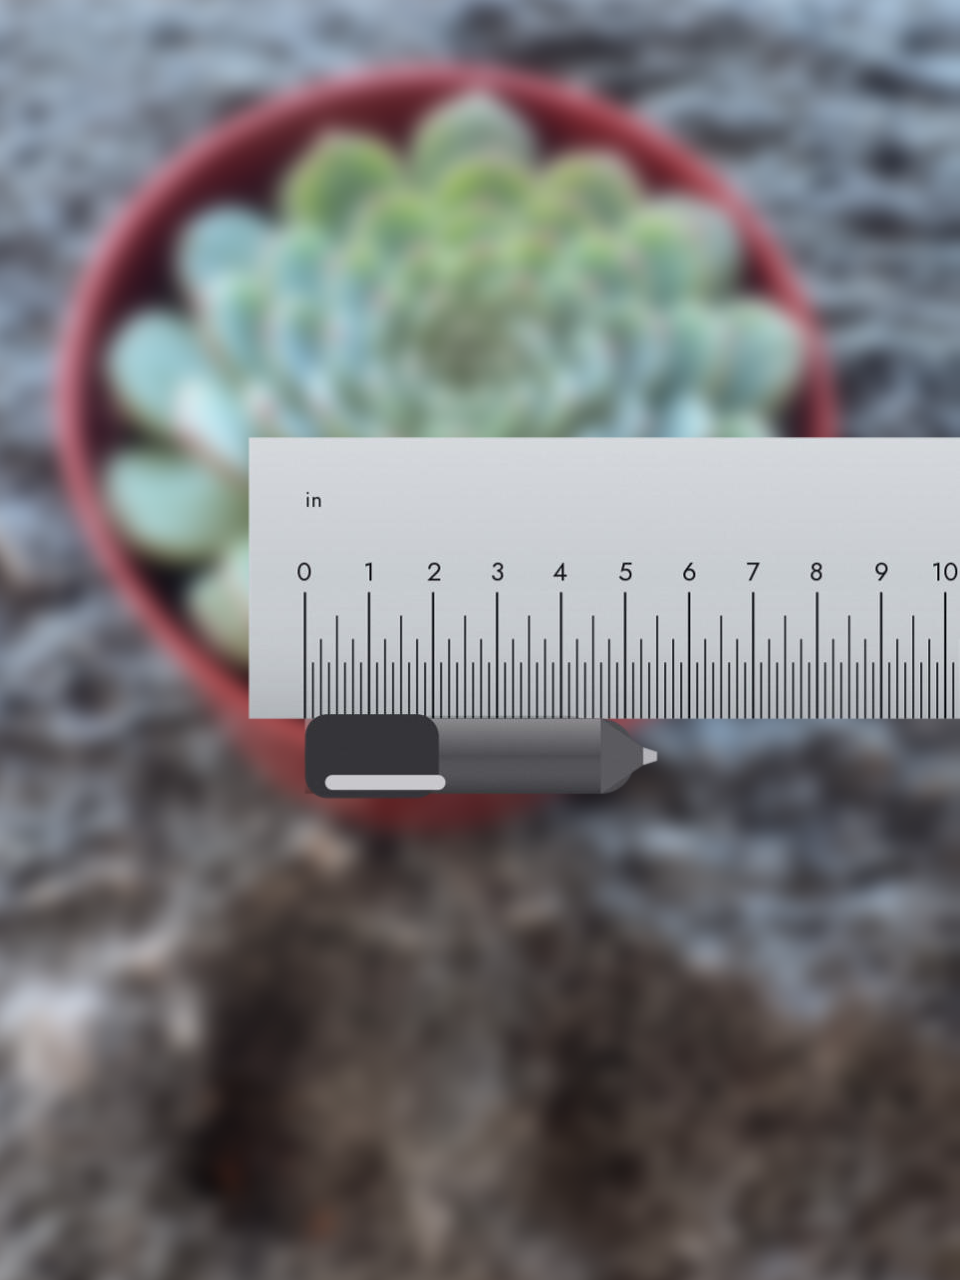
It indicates 5.5 in
